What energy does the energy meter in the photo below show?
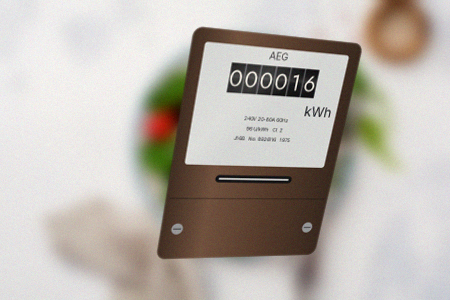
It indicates 16 kWh
